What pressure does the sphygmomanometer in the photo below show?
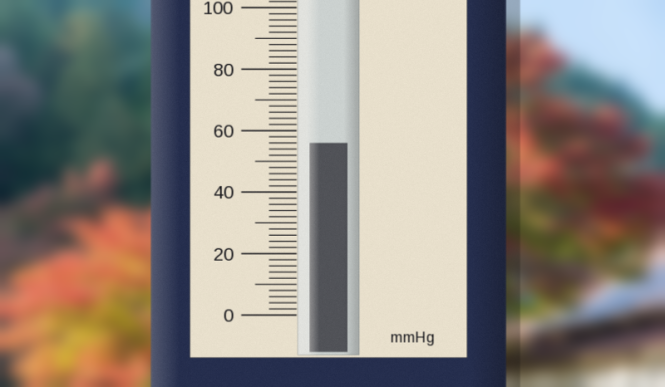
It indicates 56 mmHg
